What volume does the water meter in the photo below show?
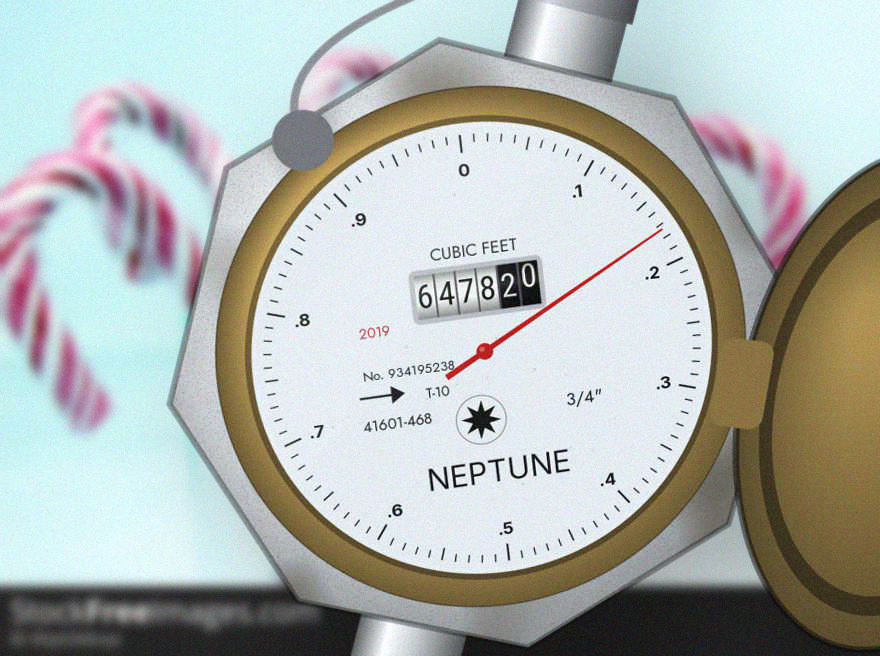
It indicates 647820.17 ft³
